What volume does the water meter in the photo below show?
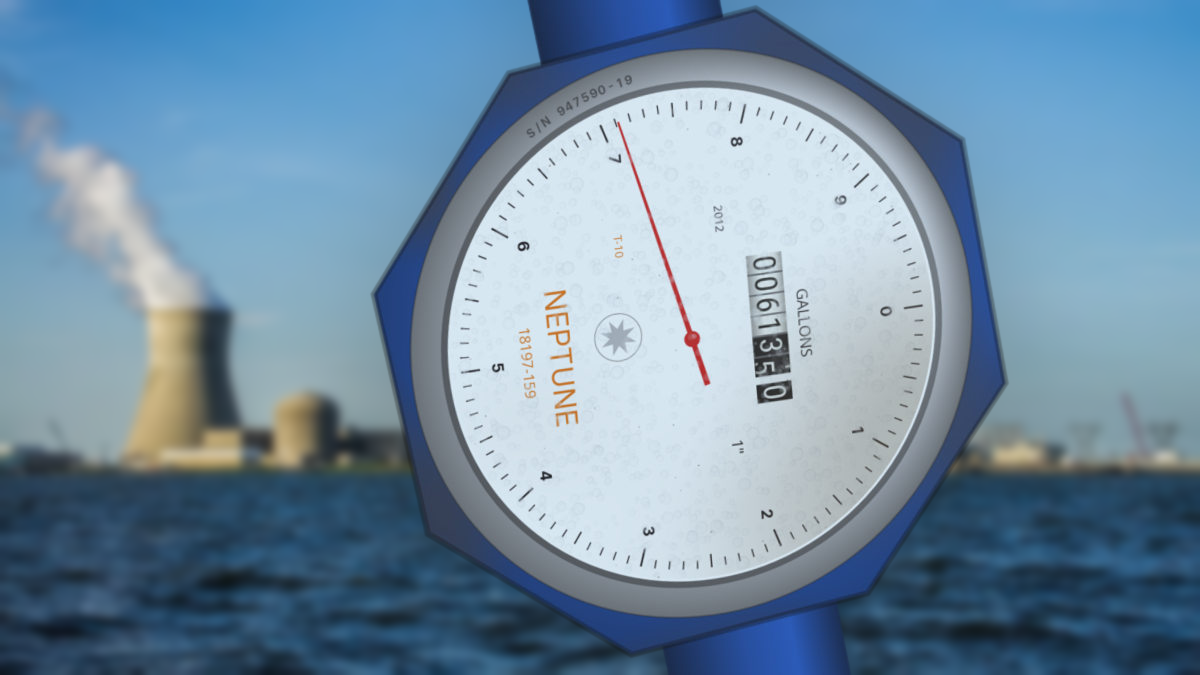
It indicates 61347.1 gal
